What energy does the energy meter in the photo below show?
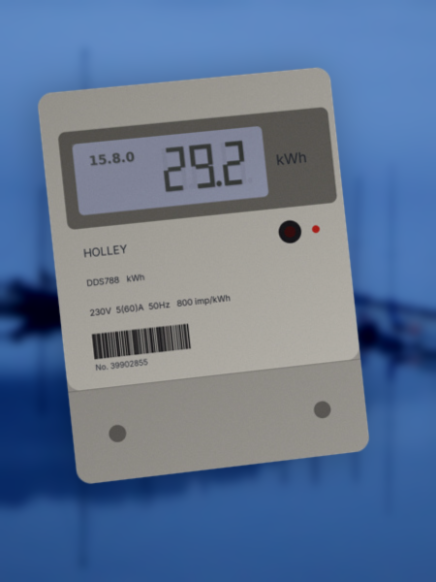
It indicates 29.2 kWh
